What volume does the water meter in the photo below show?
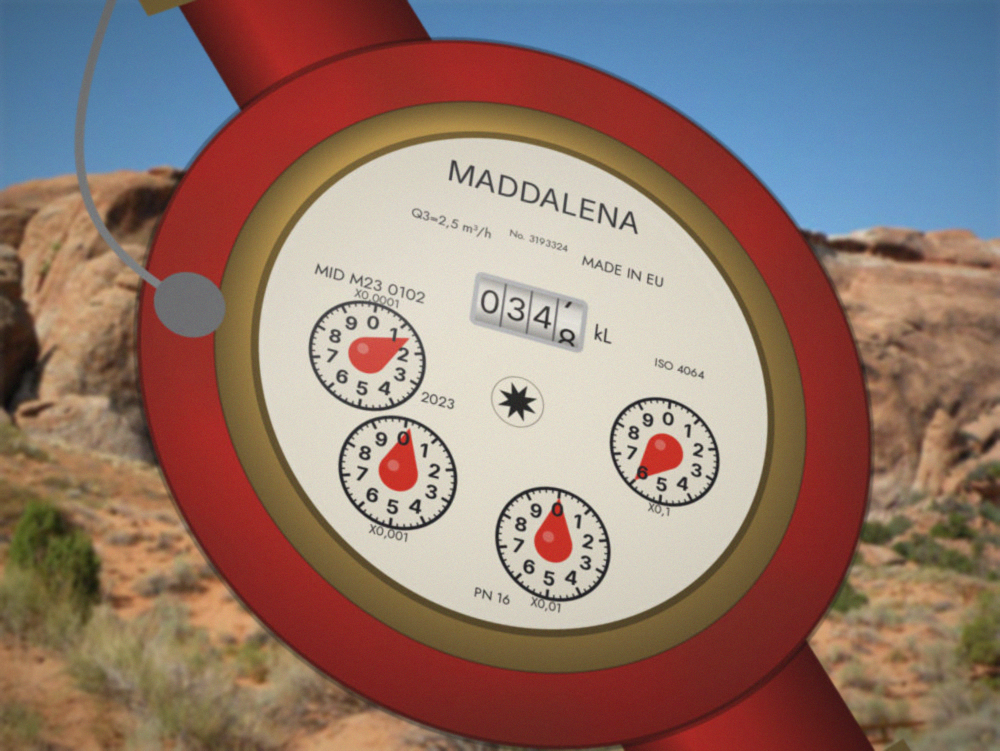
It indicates 347.6001 kL
